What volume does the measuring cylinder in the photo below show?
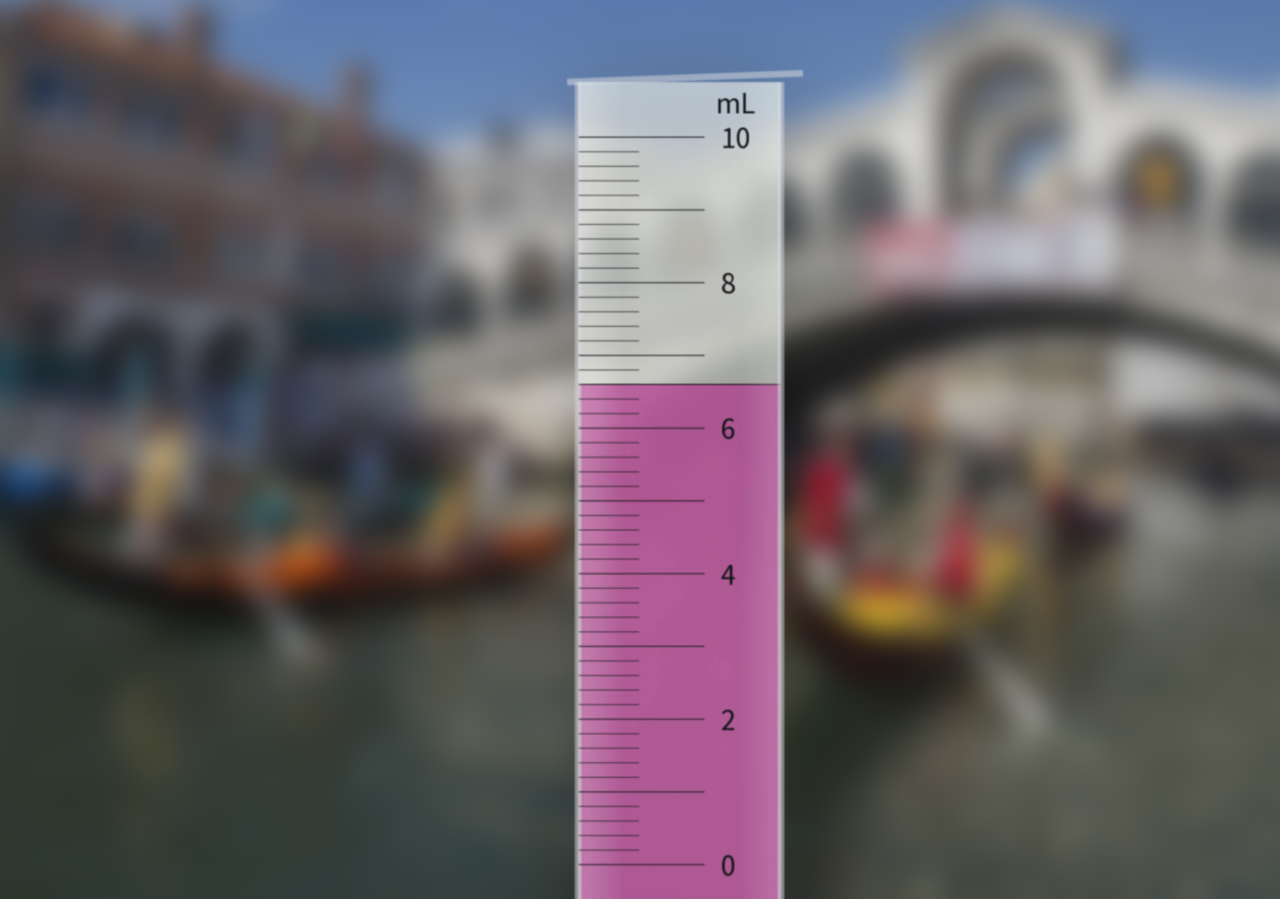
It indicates 6.6 mL
